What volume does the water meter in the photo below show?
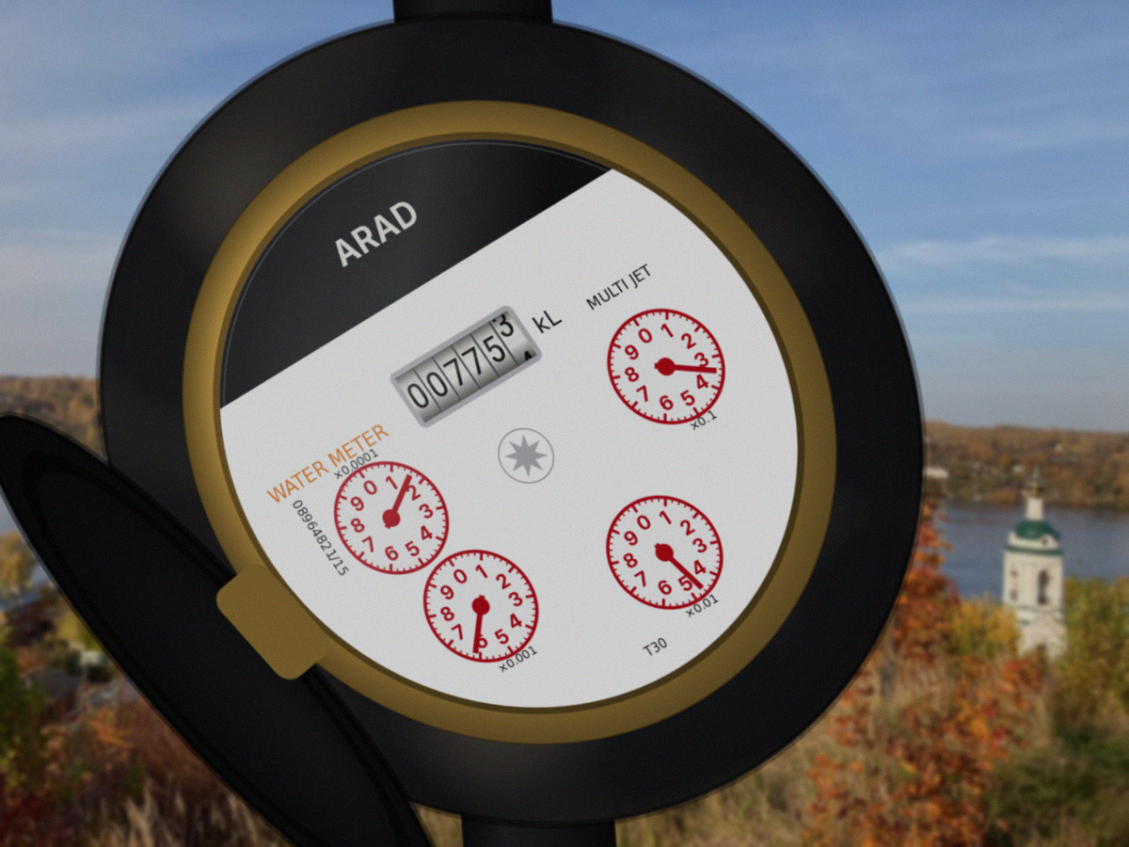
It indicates 7753.3461 kL
